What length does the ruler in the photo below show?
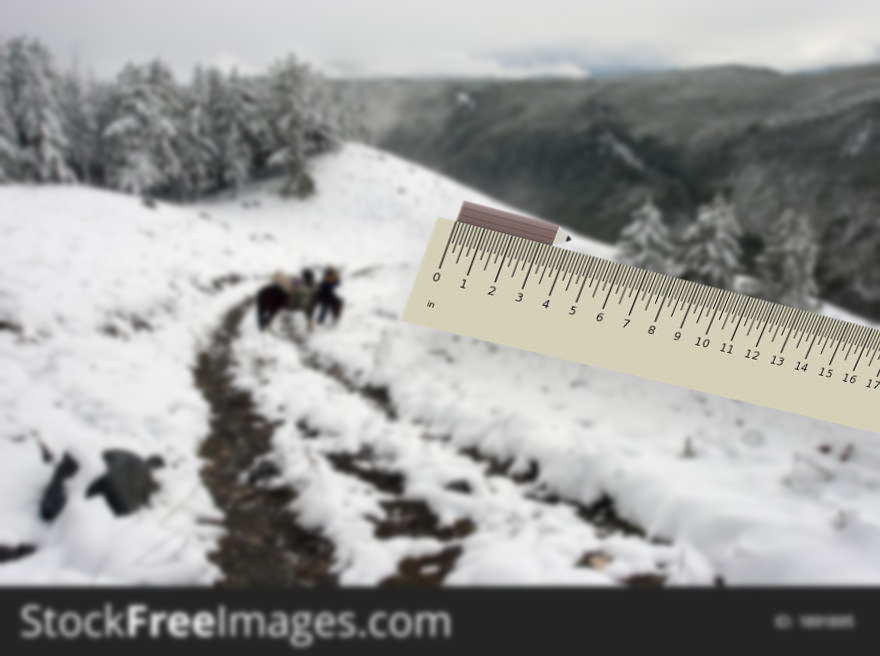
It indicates 4 in
